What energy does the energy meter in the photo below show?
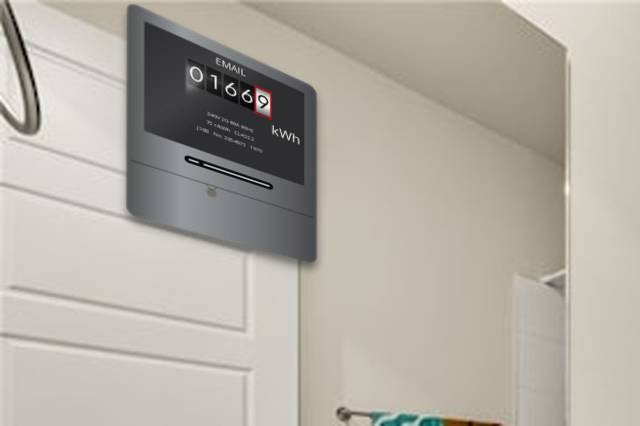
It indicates 166.9 kWh
